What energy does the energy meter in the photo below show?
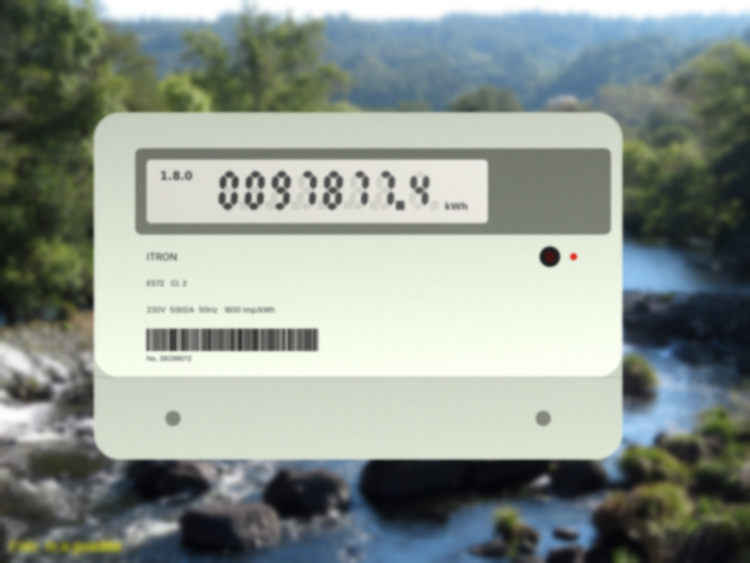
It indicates 97877.4 kWh
